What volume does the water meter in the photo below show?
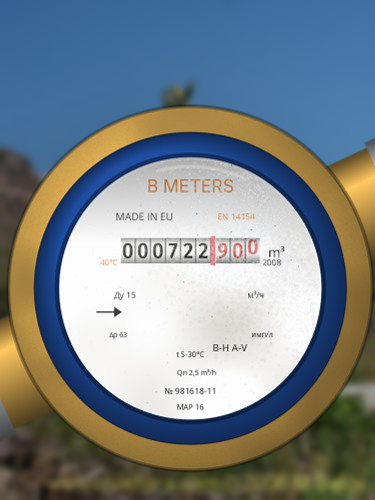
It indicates 722.900 m³
